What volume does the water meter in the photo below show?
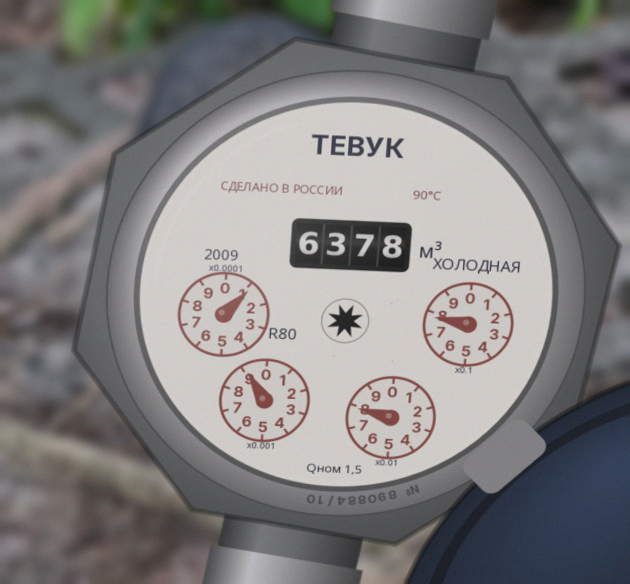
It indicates 6378.7791 m³
